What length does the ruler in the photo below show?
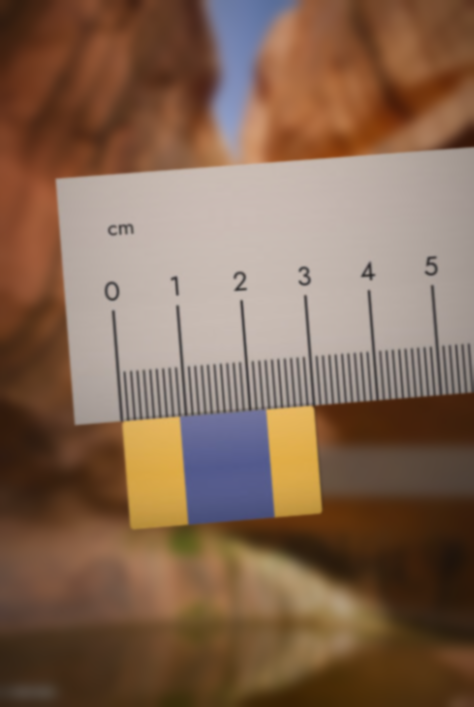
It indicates 3 cm
